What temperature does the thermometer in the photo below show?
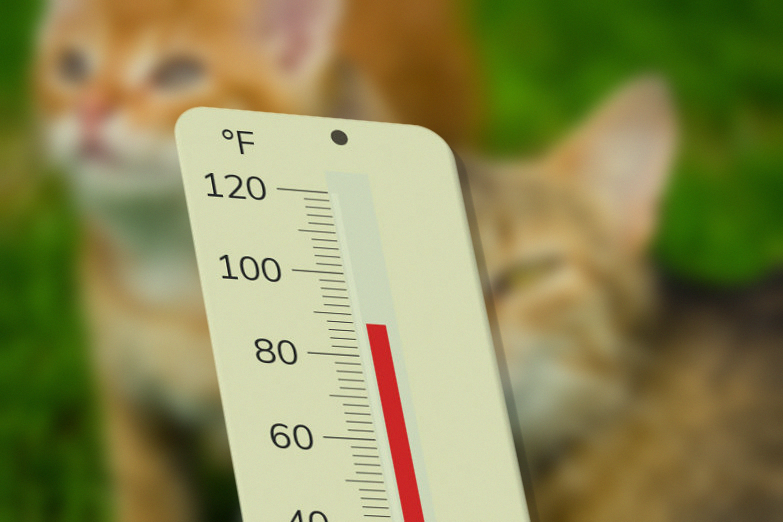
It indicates 88 °F
